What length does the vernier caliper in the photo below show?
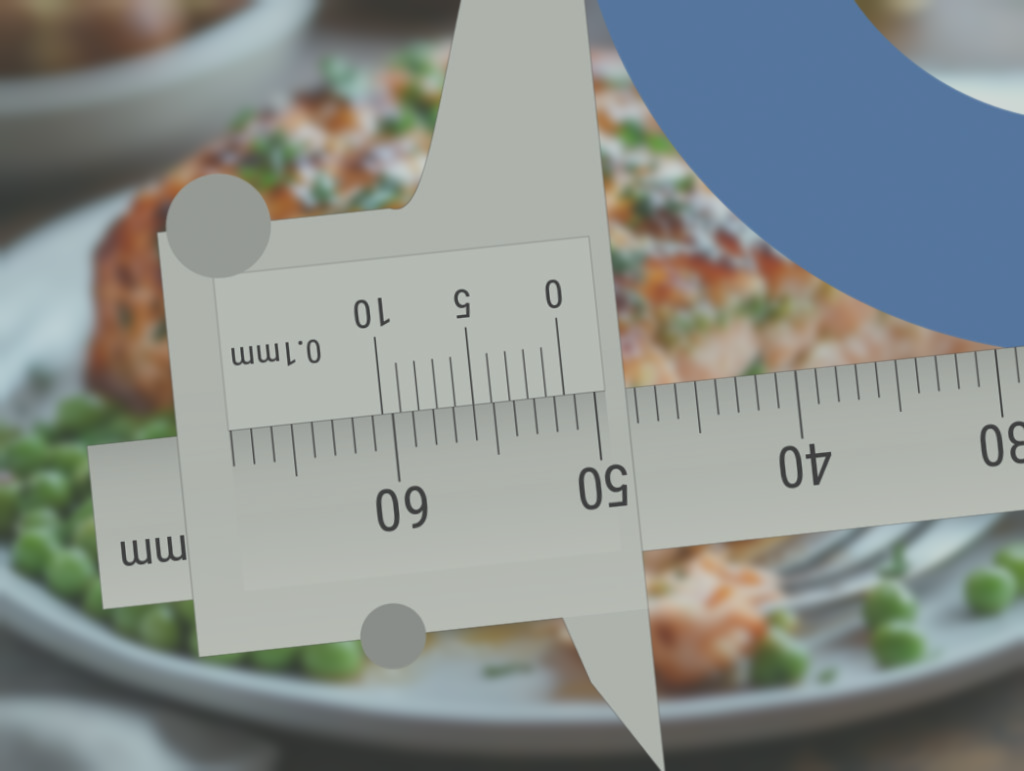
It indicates 51.5 mm
